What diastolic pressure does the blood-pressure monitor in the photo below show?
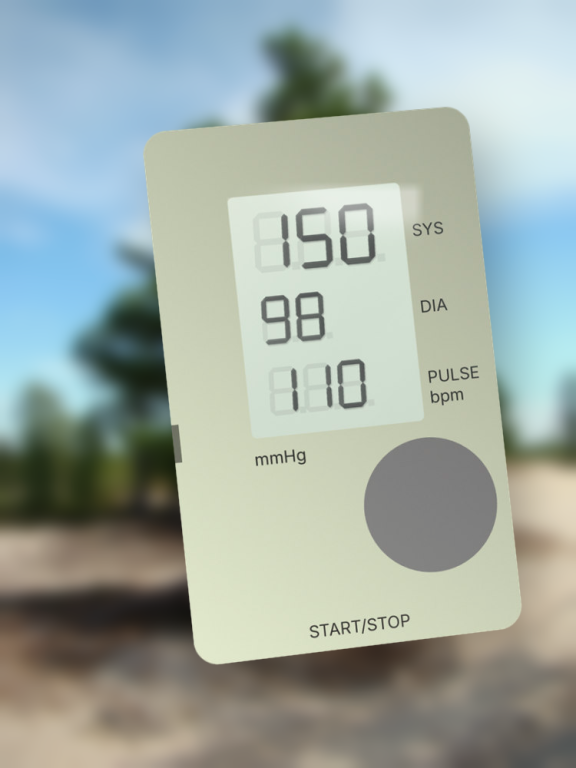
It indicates 98 mmHg
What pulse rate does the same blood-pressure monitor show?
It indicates 110 bpm
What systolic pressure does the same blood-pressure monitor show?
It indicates 150 mmHg
